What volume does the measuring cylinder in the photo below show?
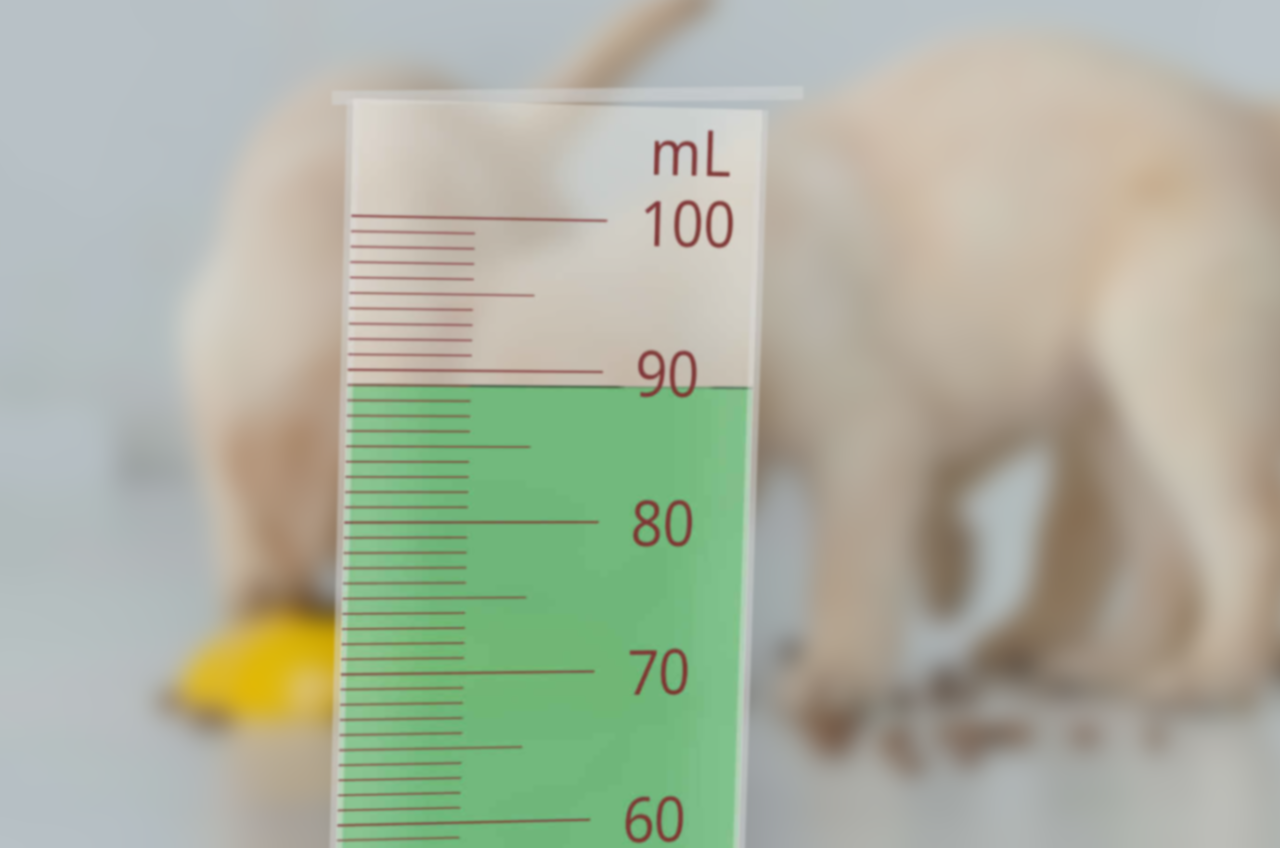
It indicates 89 mL
